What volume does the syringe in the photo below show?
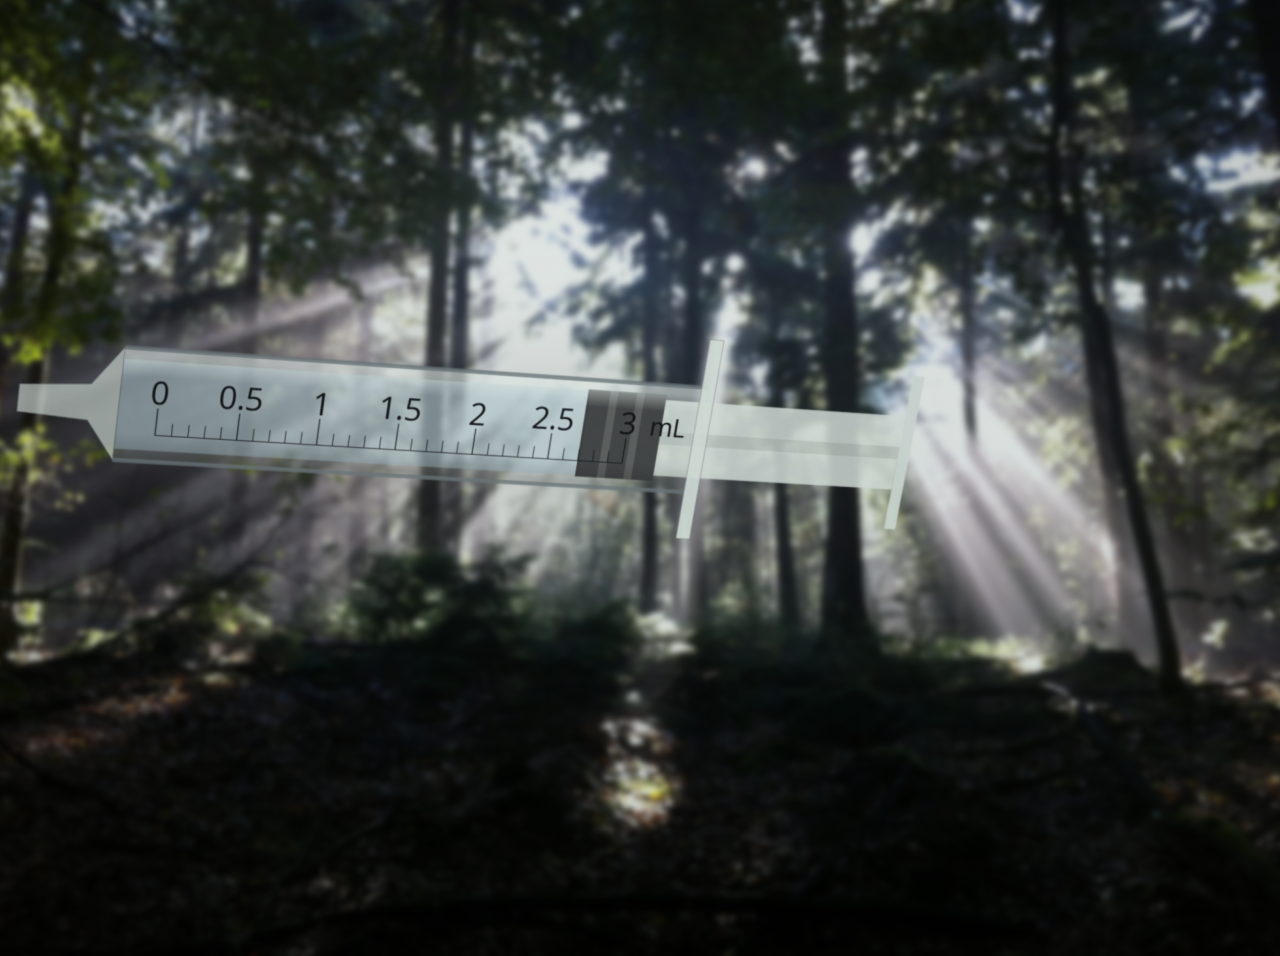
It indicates 2.7 mL
